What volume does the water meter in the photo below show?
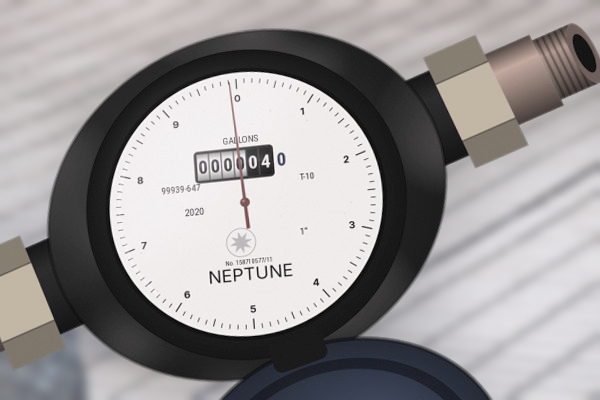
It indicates 39.9 gal
